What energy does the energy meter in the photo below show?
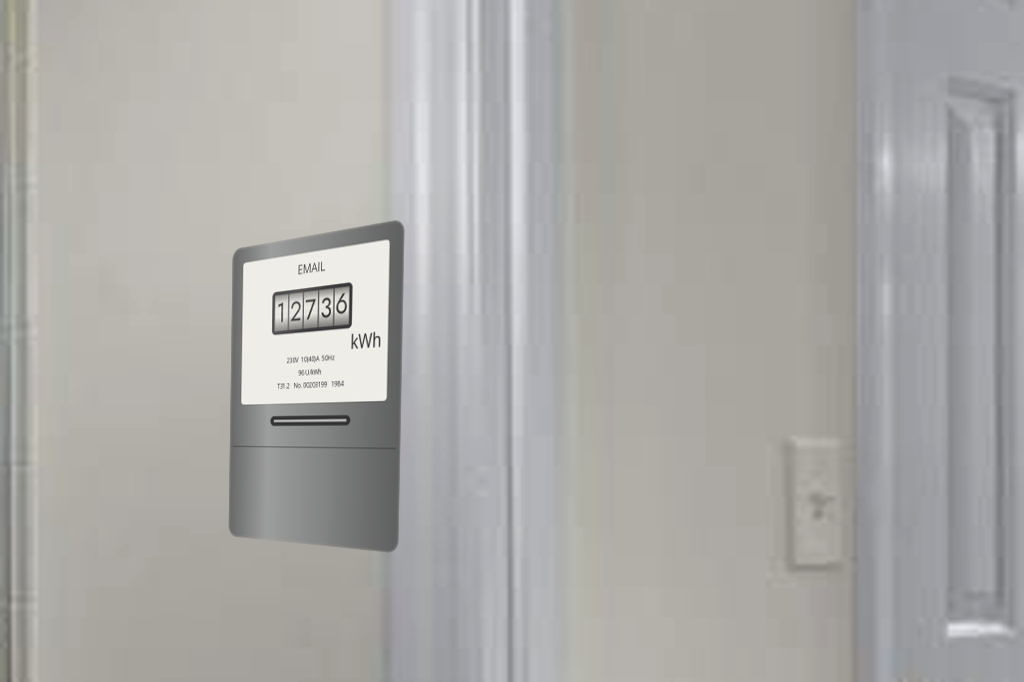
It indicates 12736 kWh
